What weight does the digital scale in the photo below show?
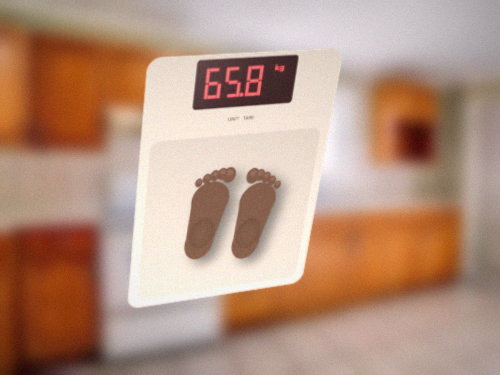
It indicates 65.8 kg
